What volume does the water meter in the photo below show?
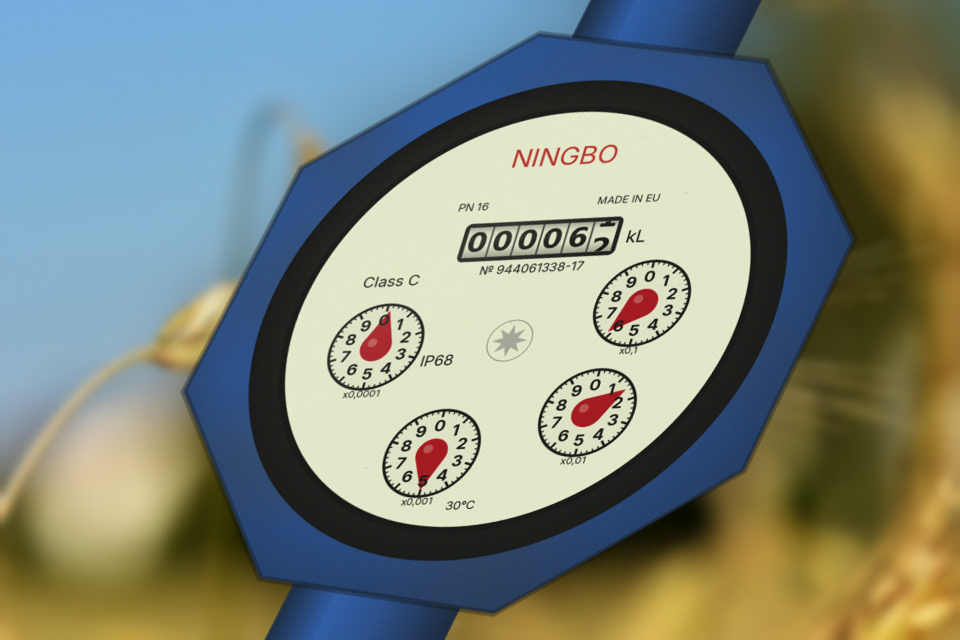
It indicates 61.6150 kL
